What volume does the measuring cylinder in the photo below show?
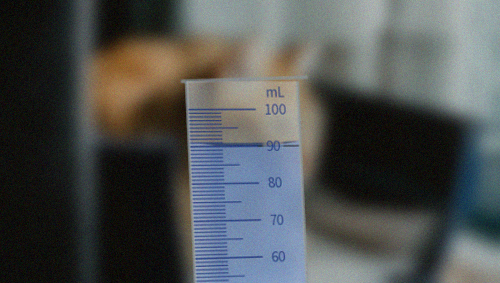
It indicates 90 mL
